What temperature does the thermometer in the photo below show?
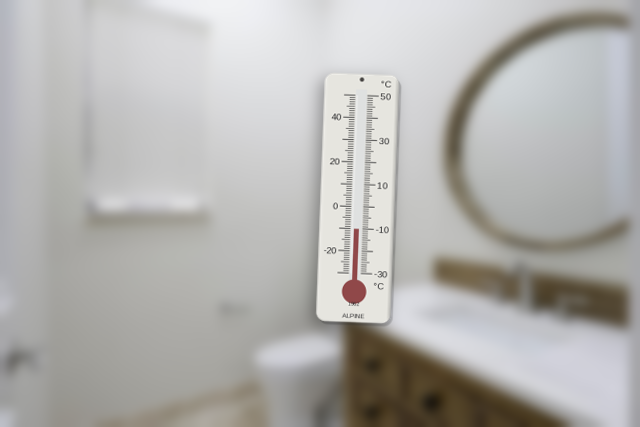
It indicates -10 °C
